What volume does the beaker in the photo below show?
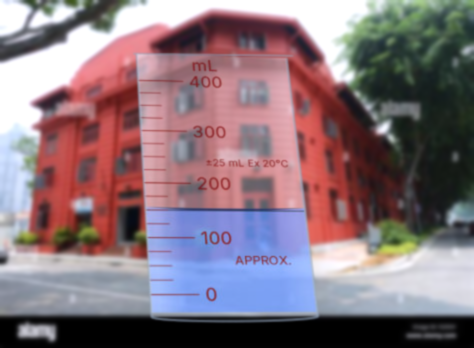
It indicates 150 mL
